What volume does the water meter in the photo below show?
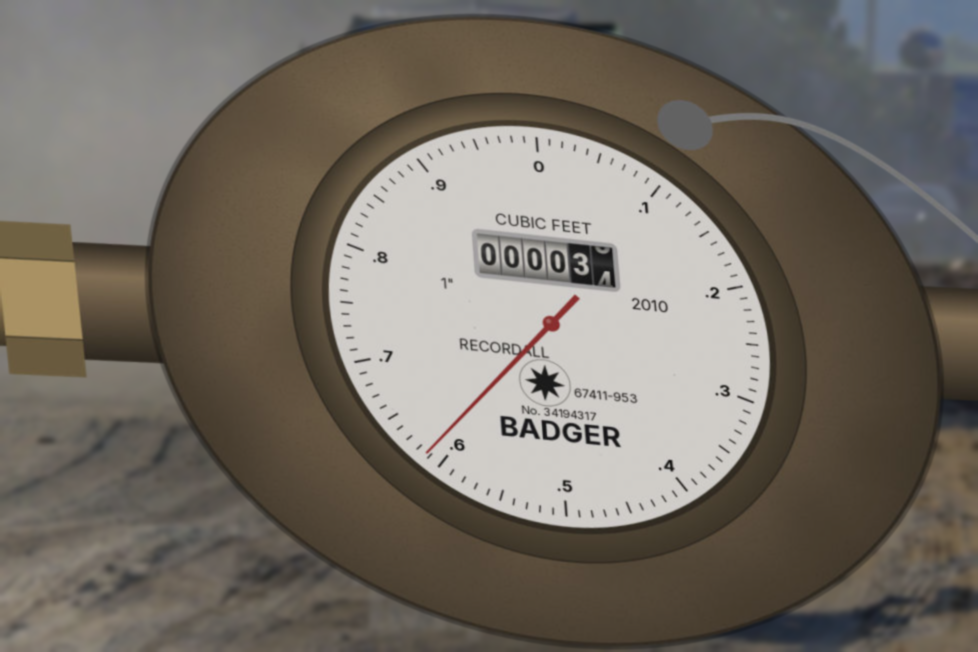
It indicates 33.61 ft³
